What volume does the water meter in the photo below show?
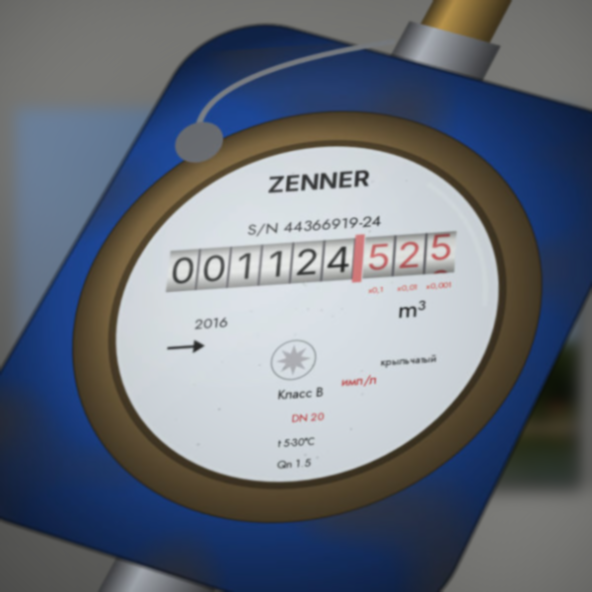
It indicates 1124.525 m³
